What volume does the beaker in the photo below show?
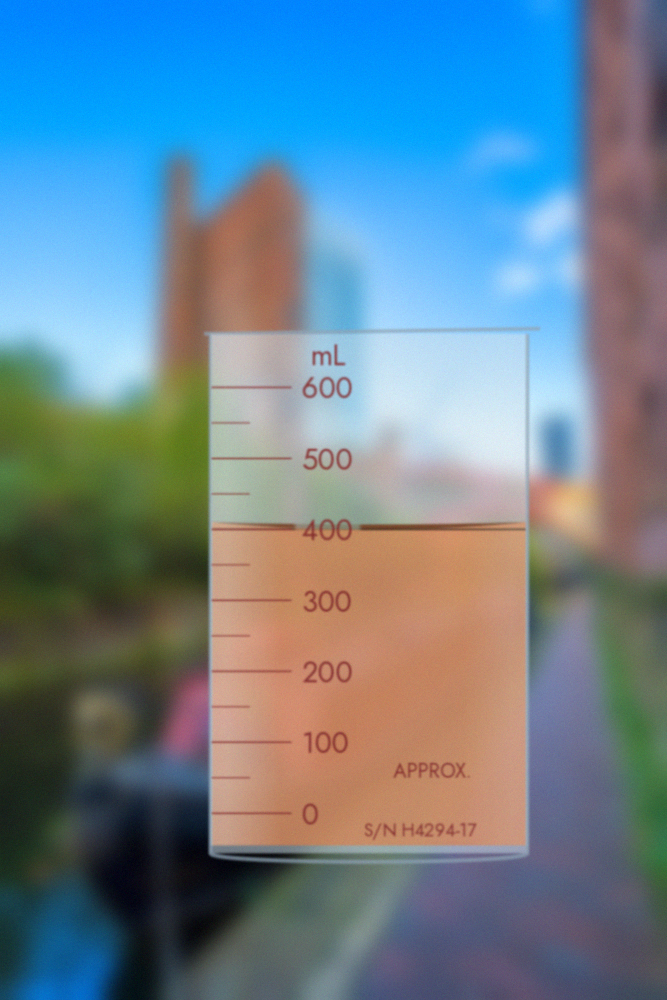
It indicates 400 mL
